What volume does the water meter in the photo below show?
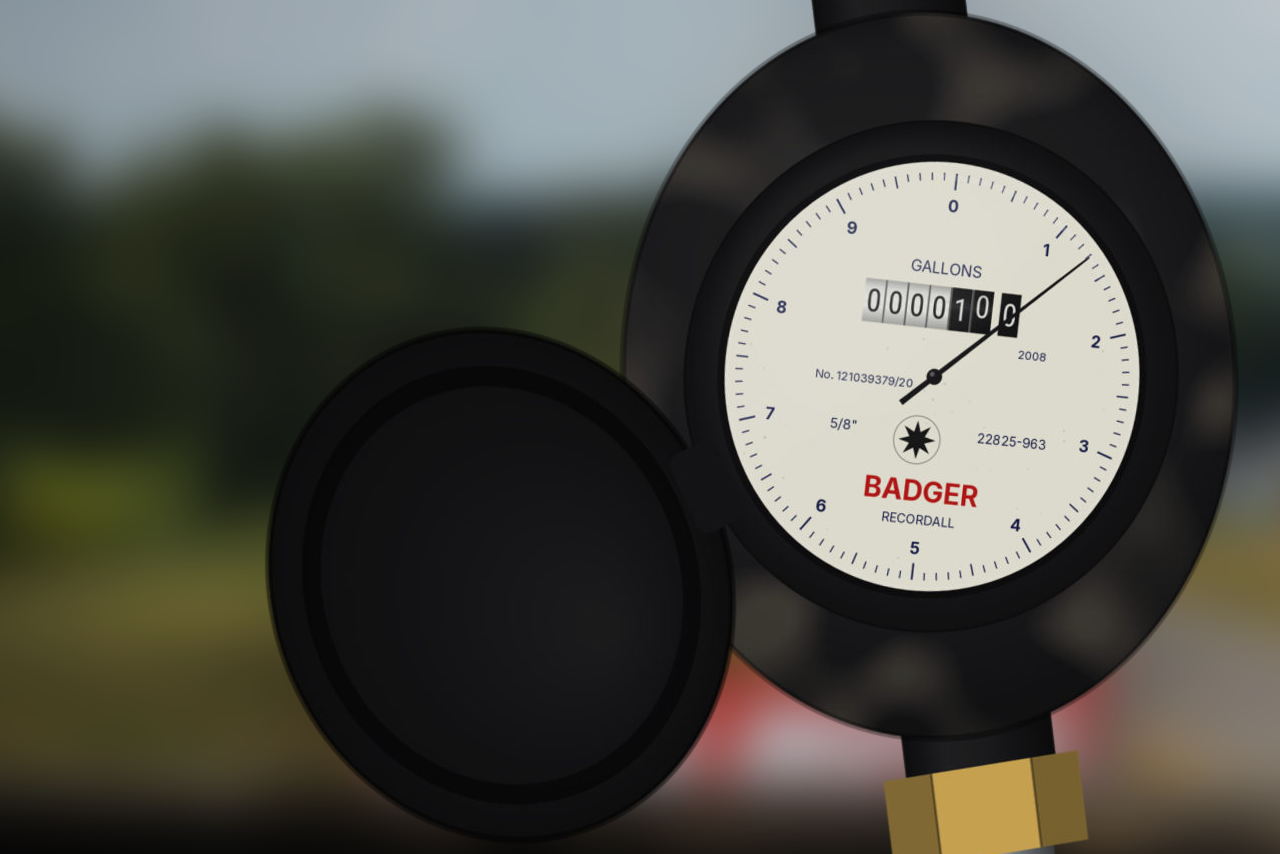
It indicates 101.3 gal
